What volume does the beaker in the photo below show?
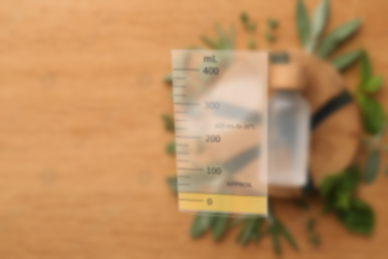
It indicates 25 mL
